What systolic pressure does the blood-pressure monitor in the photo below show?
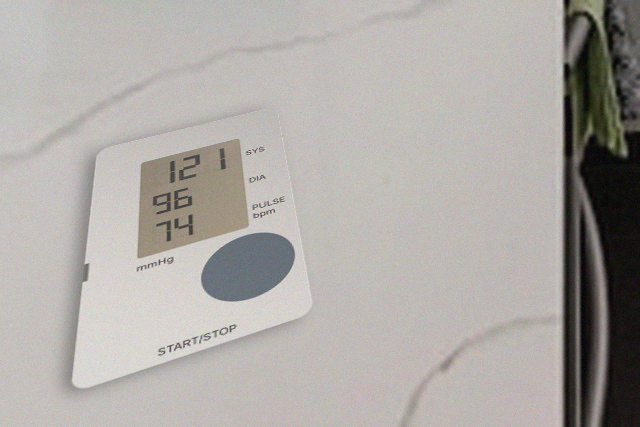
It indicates 121 mmHg
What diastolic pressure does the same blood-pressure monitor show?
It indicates 96 mmHg
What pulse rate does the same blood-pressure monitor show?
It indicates 74 bpm
